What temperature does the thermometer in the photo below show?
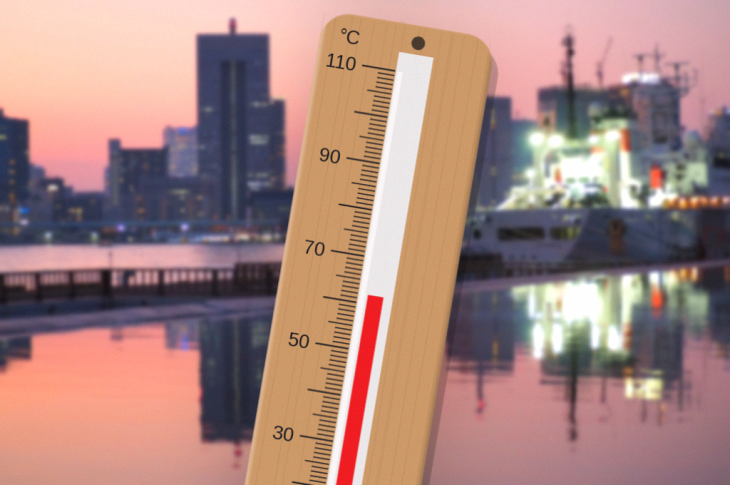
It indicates 62 °C
